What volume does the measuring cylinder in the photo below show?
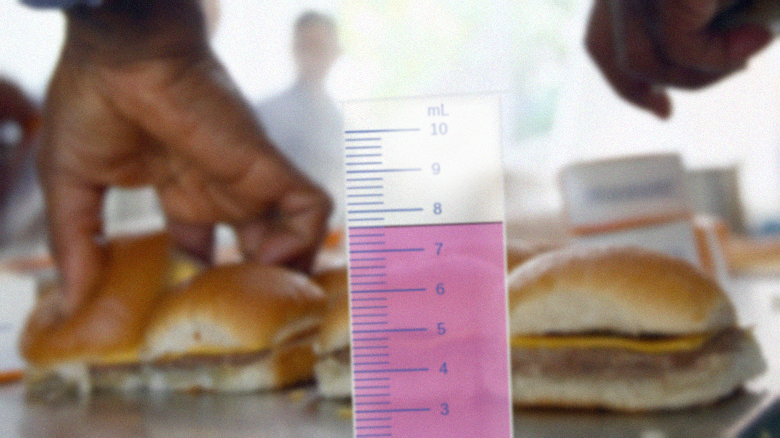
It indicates 7.6 mL
